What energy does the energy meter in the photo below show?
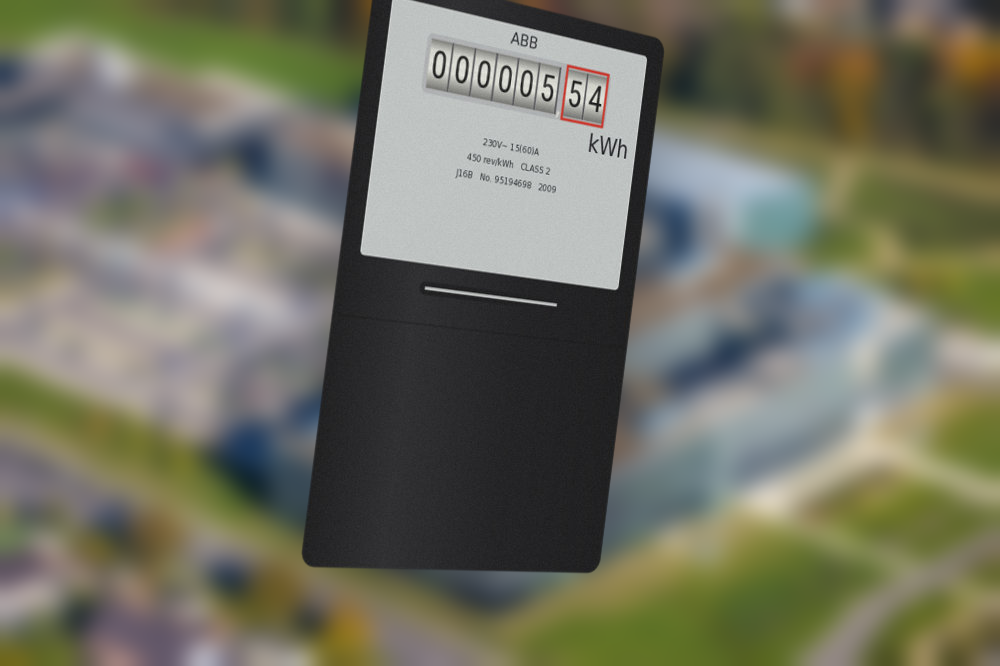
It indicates 5.54 kWh
